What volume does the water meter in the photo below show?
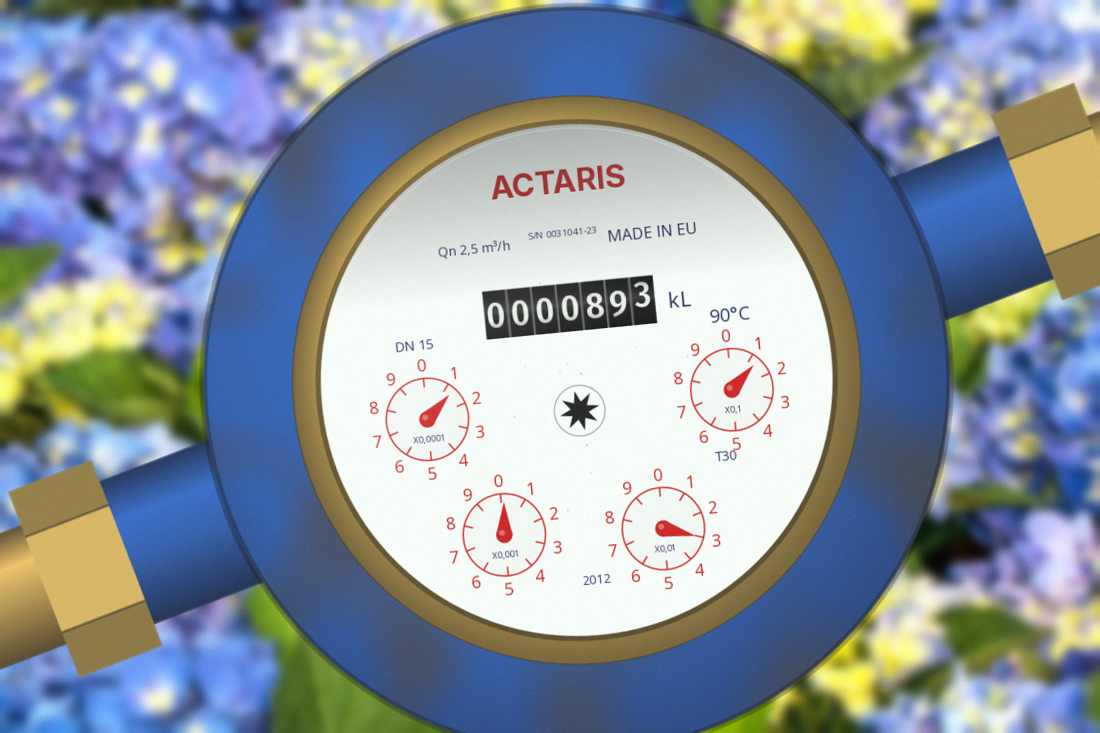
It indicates 893.1301 kL
